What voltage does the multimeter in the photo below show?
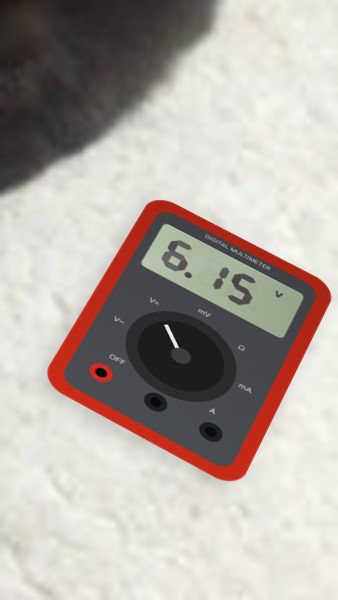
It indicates 6.15 V
